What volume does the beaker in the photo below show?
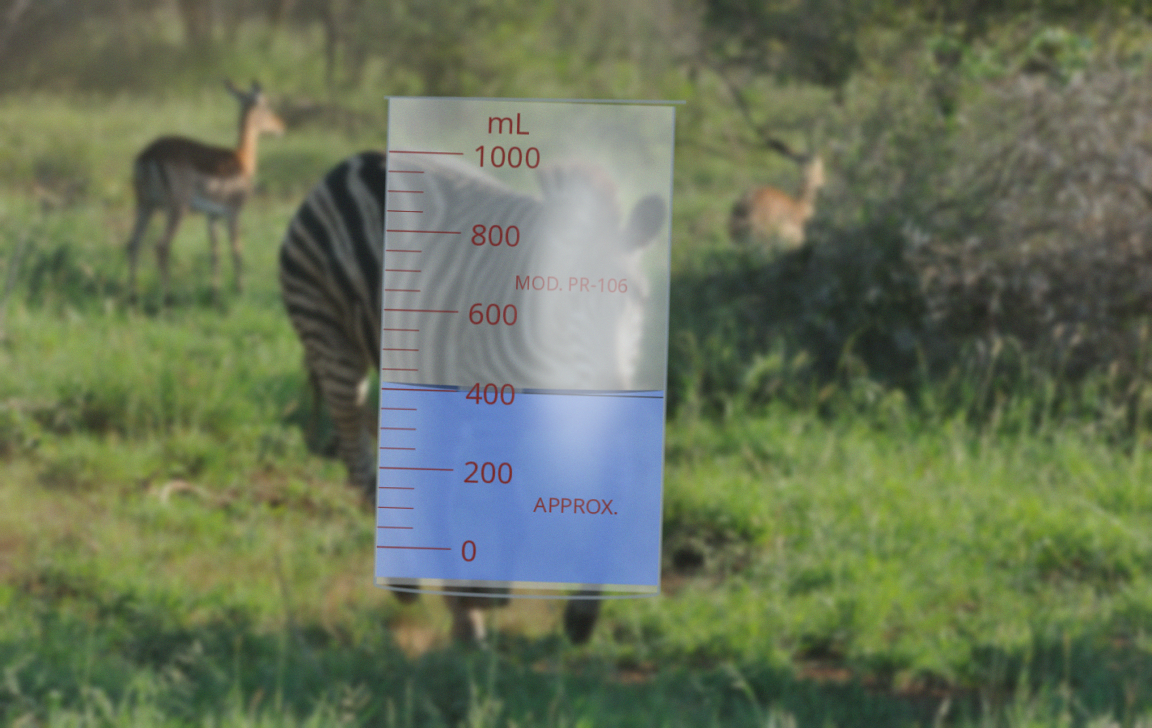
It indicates 400 mL
